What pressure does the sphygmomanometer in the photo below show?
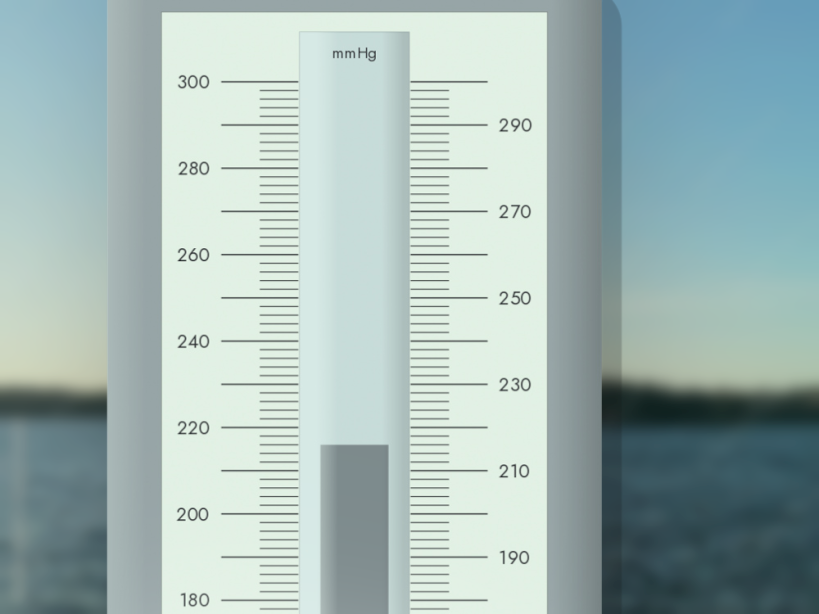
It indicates 216 mmHg
